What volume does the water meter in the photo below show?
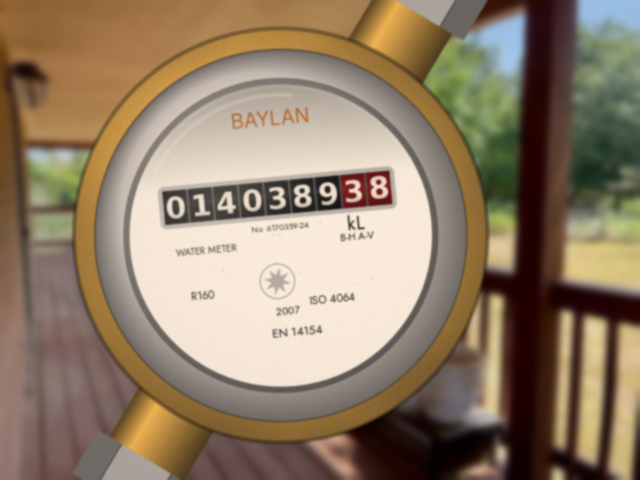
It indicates 140389.38 kL
